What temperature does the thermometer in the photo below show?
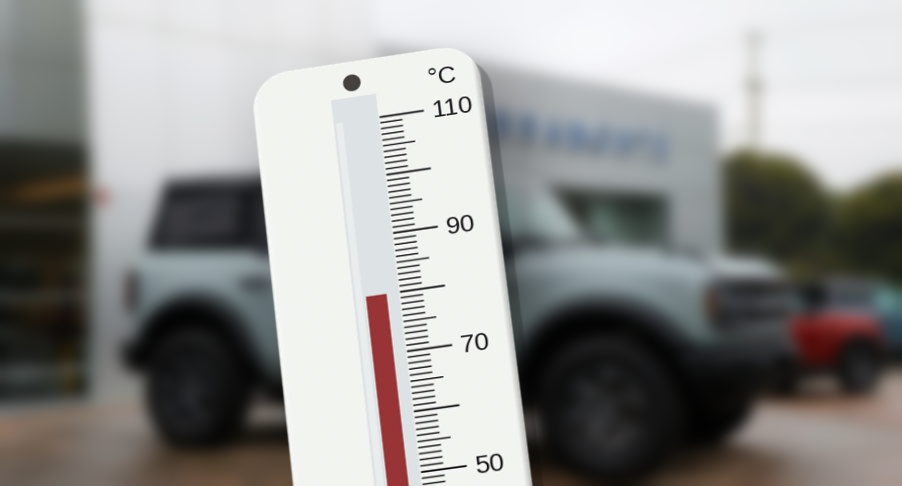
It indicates 80 °C
